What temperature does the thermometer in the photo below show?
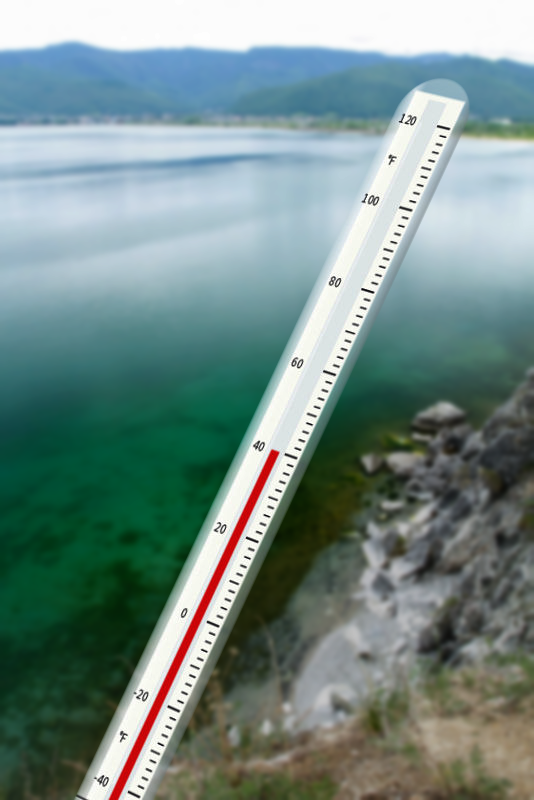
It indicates 40 °F
